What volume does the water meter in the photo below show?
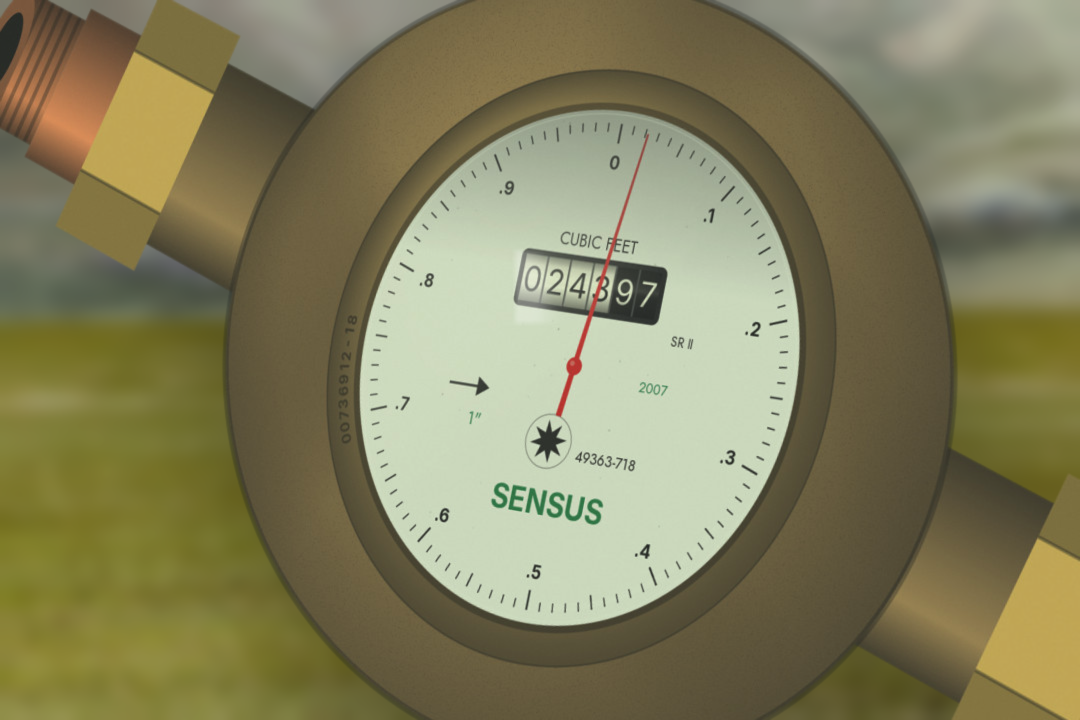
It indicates 24397.02 ft³
